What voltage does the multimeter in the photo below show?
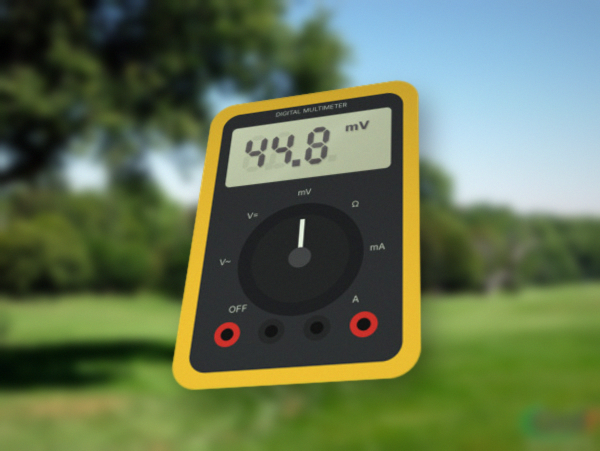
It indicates 44.8 mV
